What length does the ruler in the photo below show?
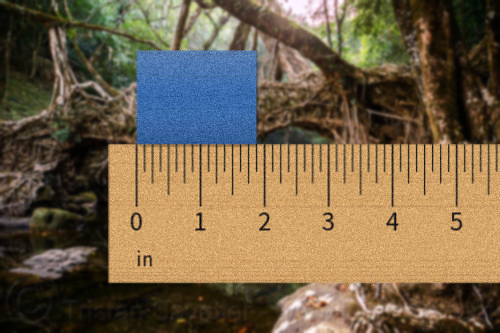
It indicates 1.875 in
